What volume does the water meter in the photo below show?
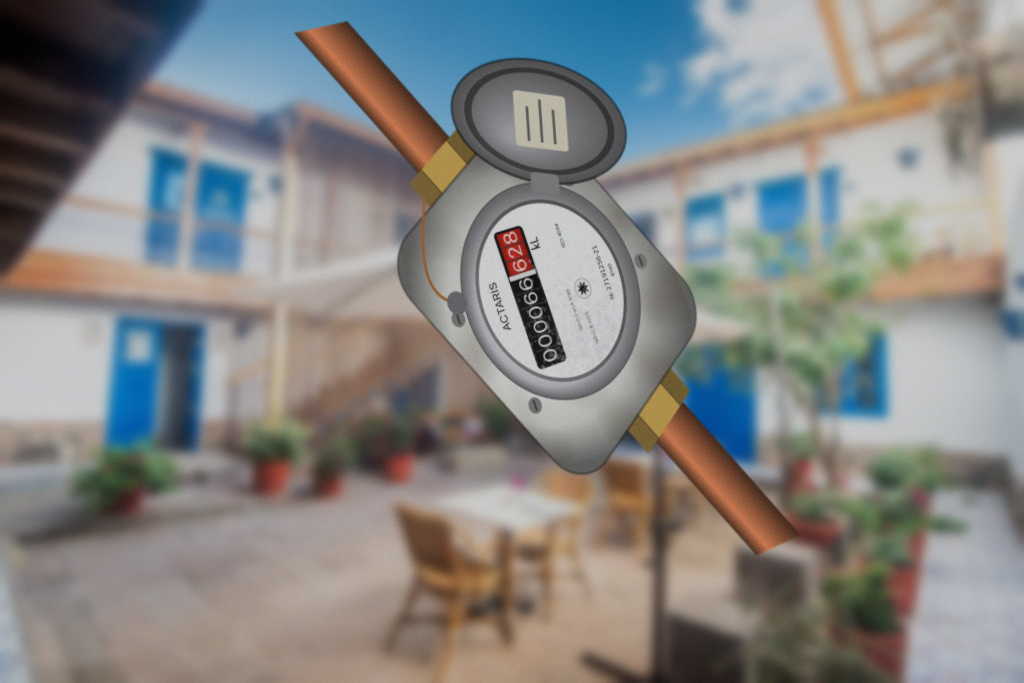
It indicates 66.628 kL
